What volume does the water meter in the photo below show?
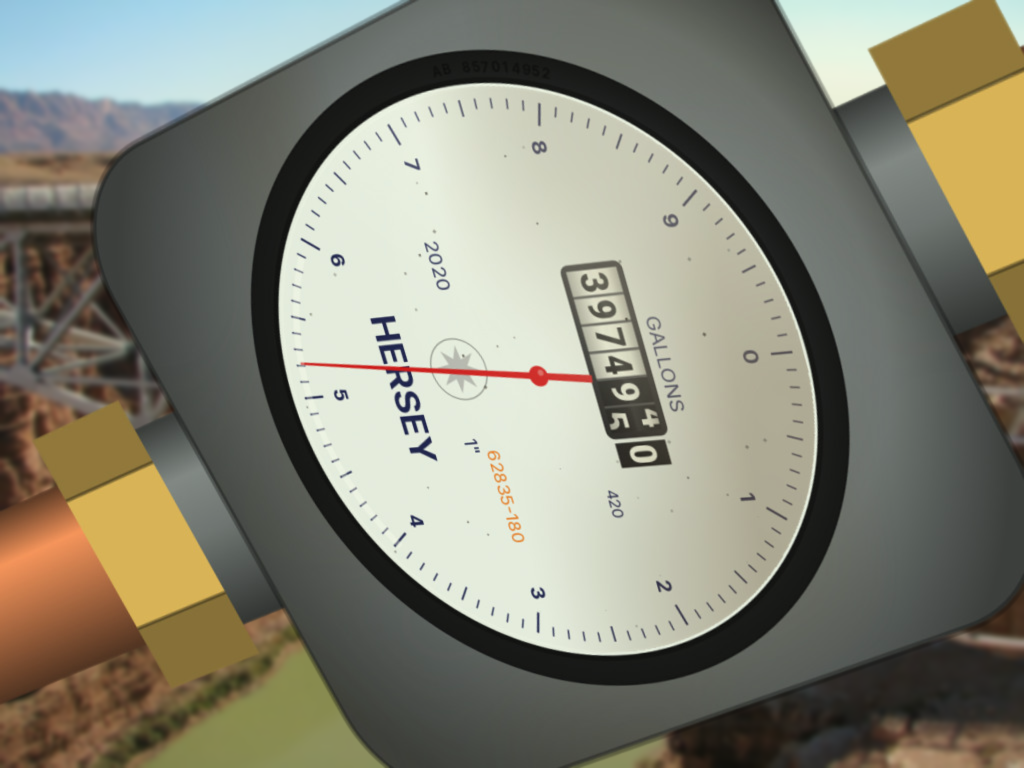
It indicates 3974945.2 gal
